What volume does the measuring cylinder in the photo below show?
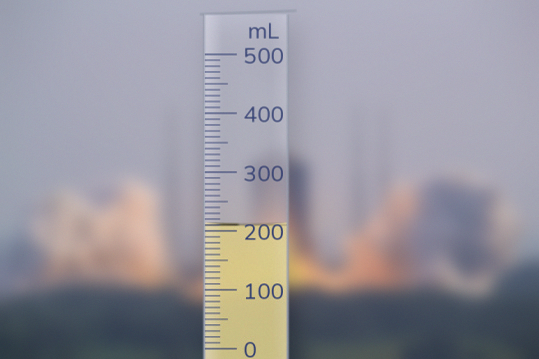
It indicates 210 mL
